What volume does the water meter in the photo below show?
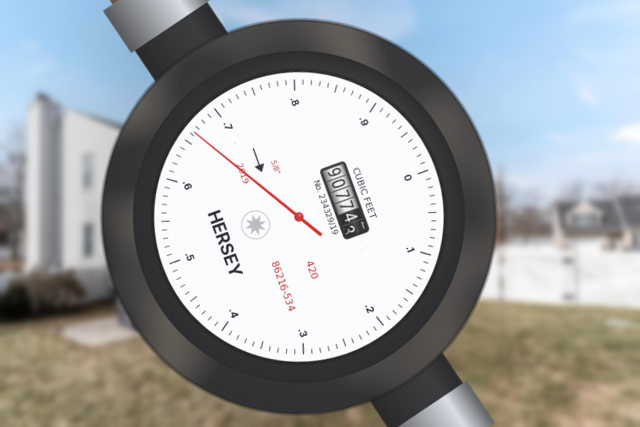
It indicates 907742.66 ft³
